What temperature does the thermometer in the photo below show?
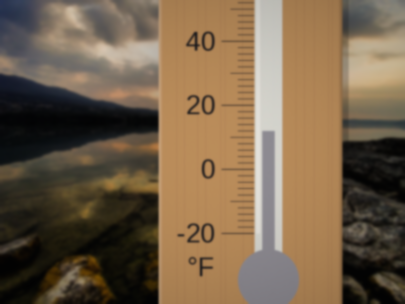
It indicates 12 °F
